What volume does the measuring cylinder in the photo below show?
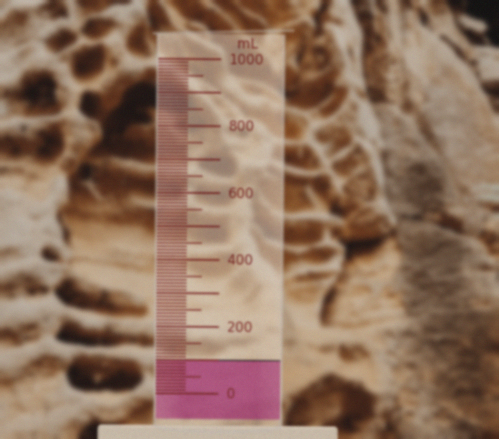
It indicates 100 mL
